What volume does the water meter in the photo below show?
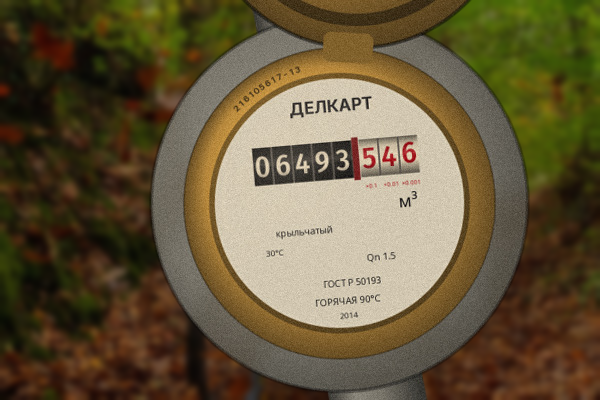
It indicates 6493.546 m³
